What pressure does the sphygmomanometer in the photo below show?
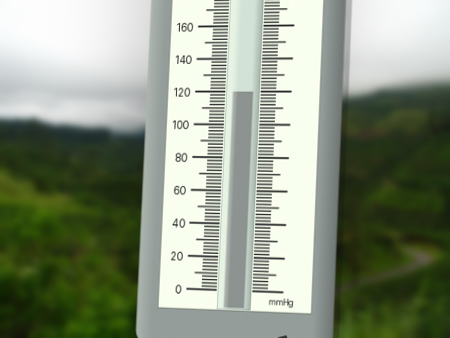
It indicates 120 mmHg
